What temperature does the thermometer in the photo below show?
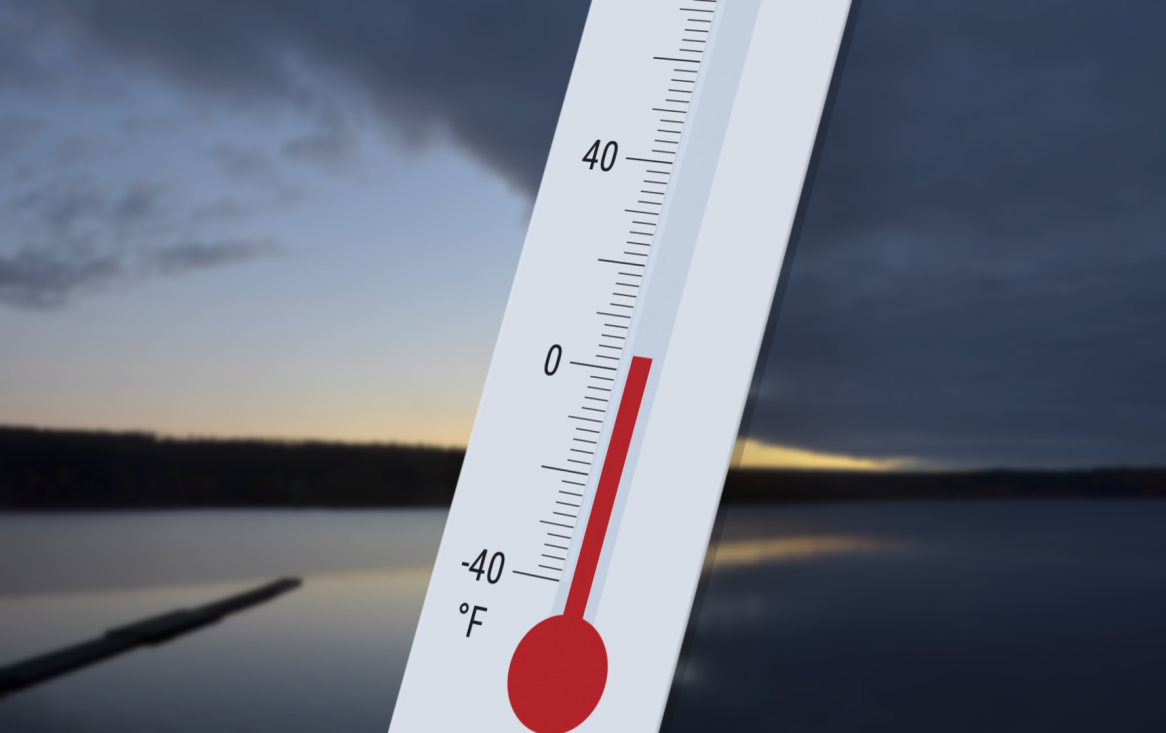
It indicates 3 °F
